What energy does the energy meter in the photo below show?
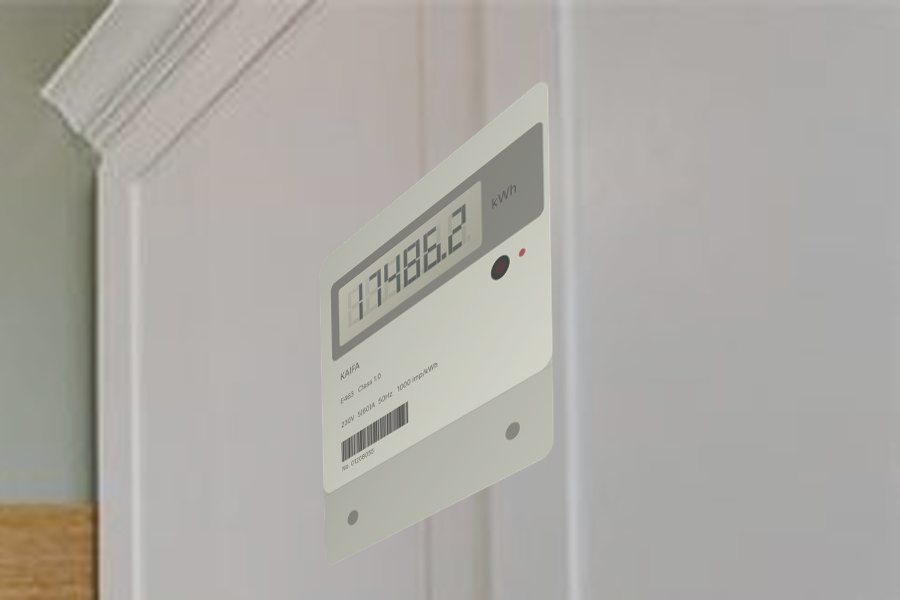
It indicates 17486.2 kWh
